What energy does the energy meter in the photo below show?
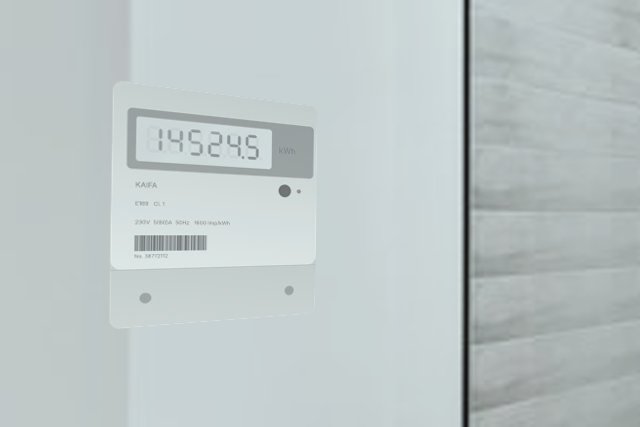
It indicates 14524.5 kWh
